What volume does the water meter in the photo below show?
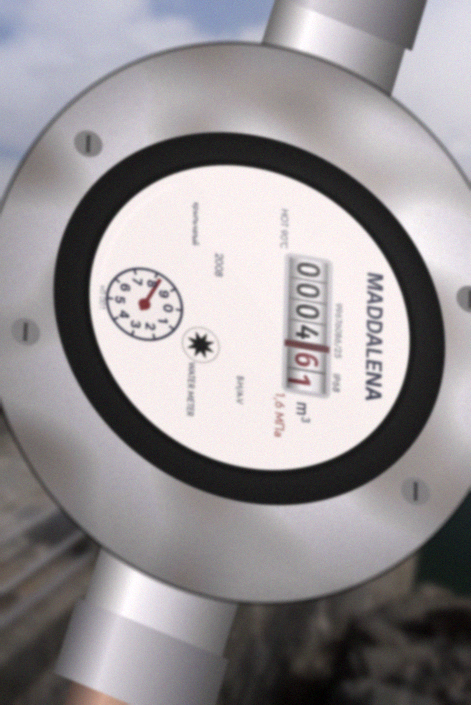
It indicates 4.608 m³
